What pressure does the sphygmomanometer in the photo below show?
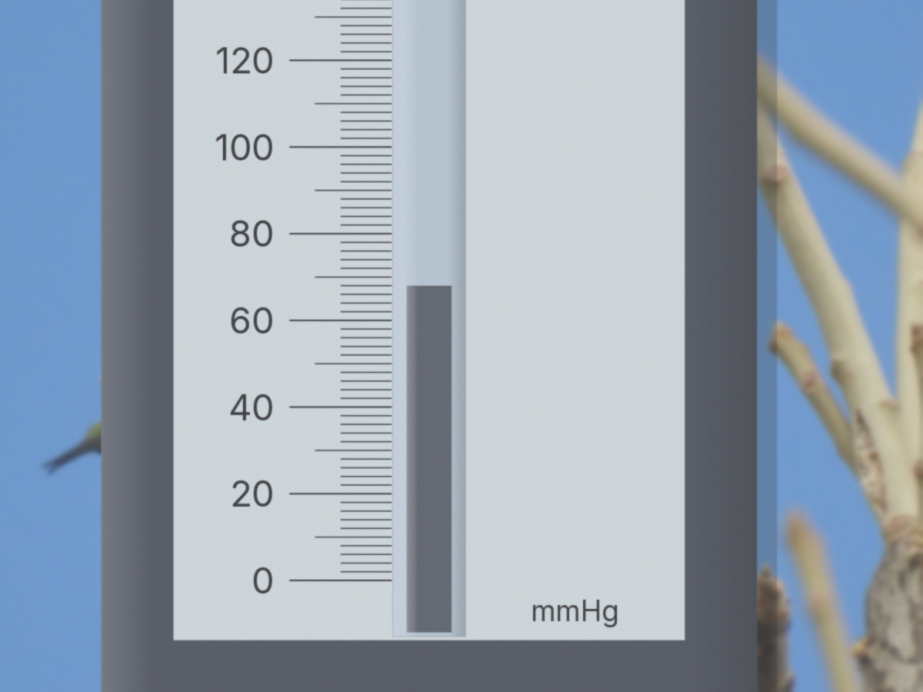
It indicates 68 mmHg
